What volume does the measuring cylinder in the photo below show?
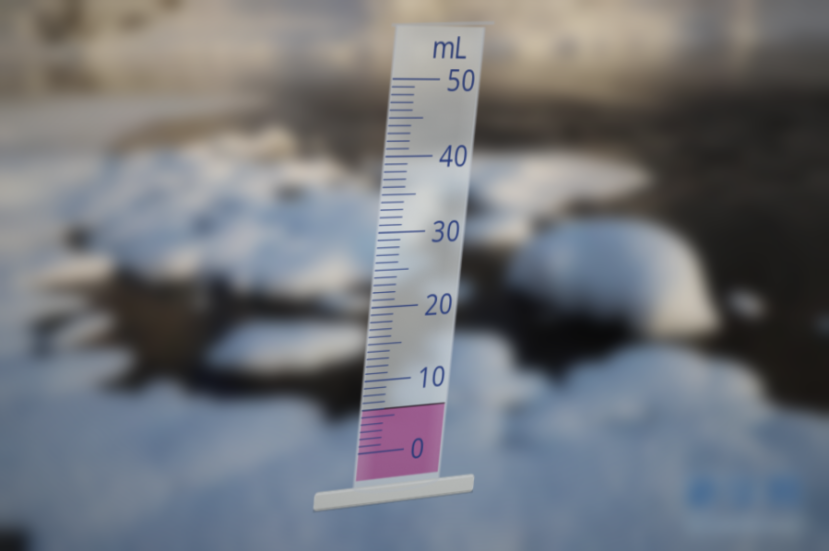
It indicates 6 mL
